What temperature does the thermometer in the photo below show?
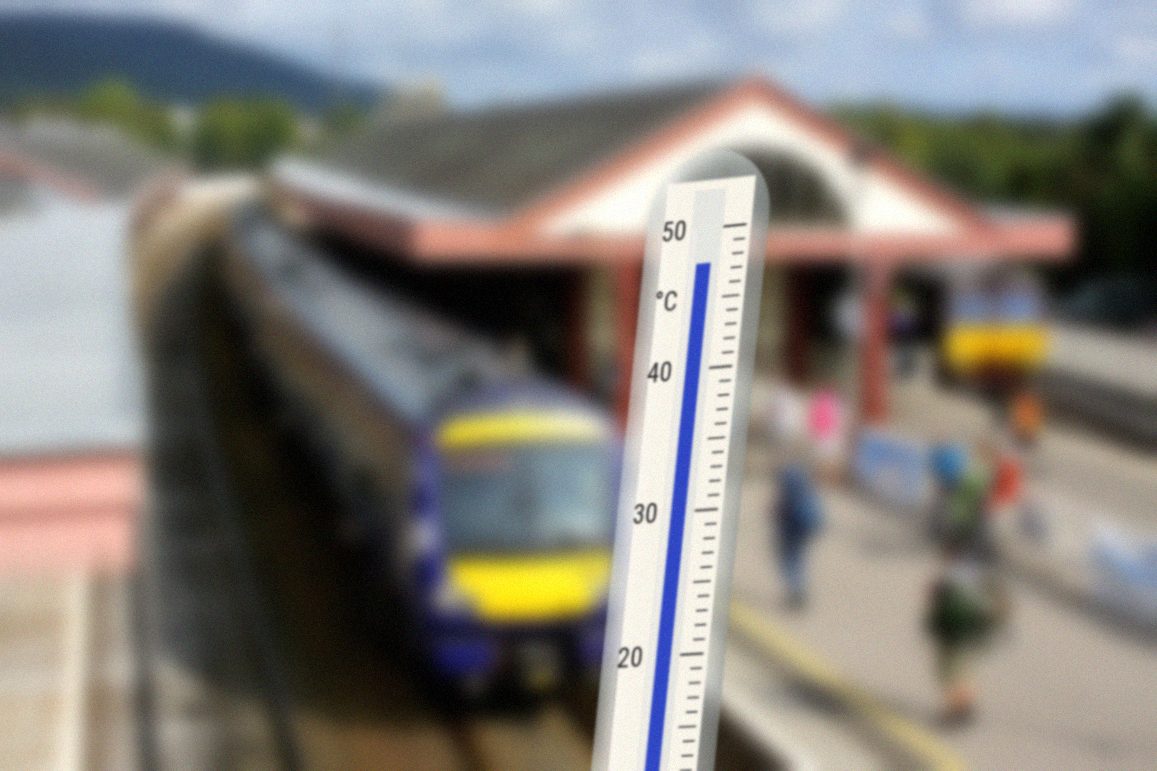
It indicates 47.5 °C
